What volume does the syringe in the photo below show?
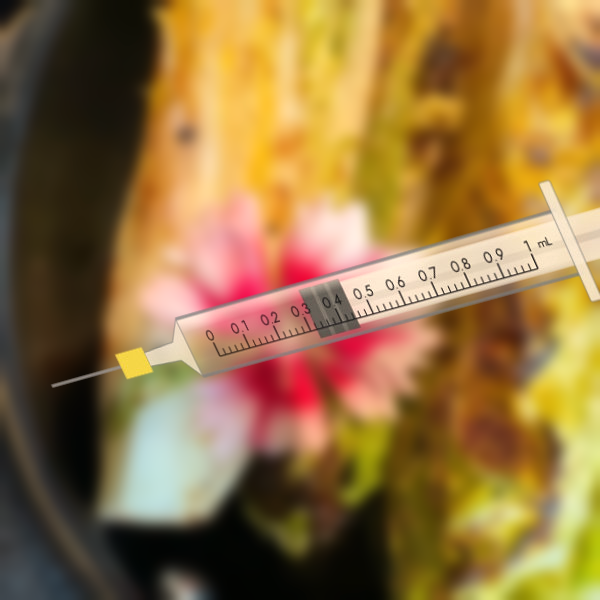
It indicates 0.32 mL
